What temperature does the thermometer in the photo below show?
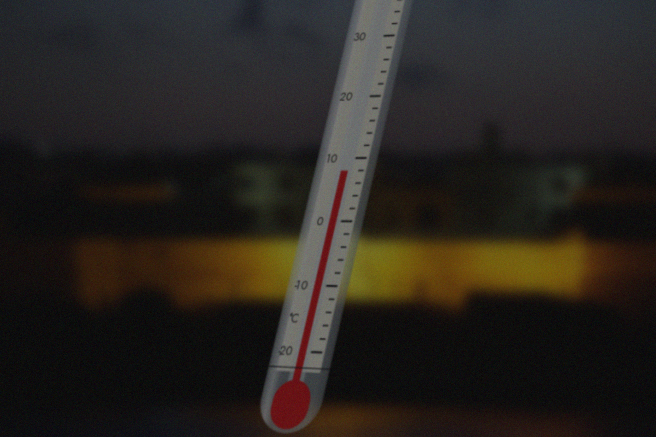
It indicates 8 °C
